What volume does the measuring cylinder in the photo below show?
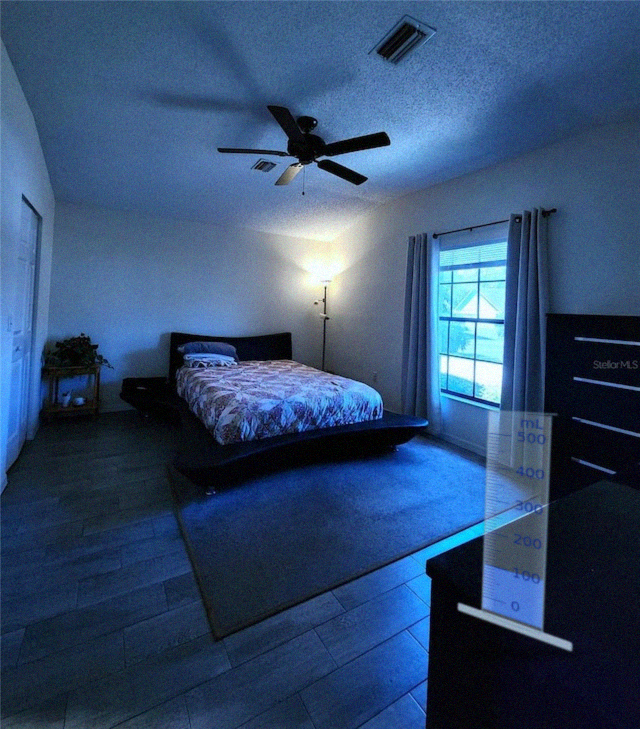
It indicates 100 mL
